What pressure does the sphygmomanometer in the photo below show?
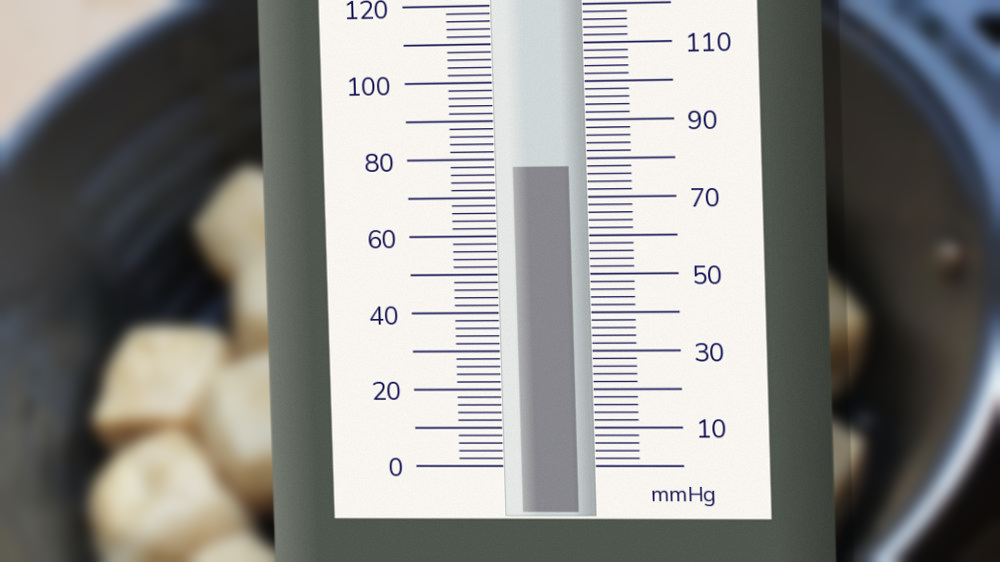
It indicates 78 mmHg
